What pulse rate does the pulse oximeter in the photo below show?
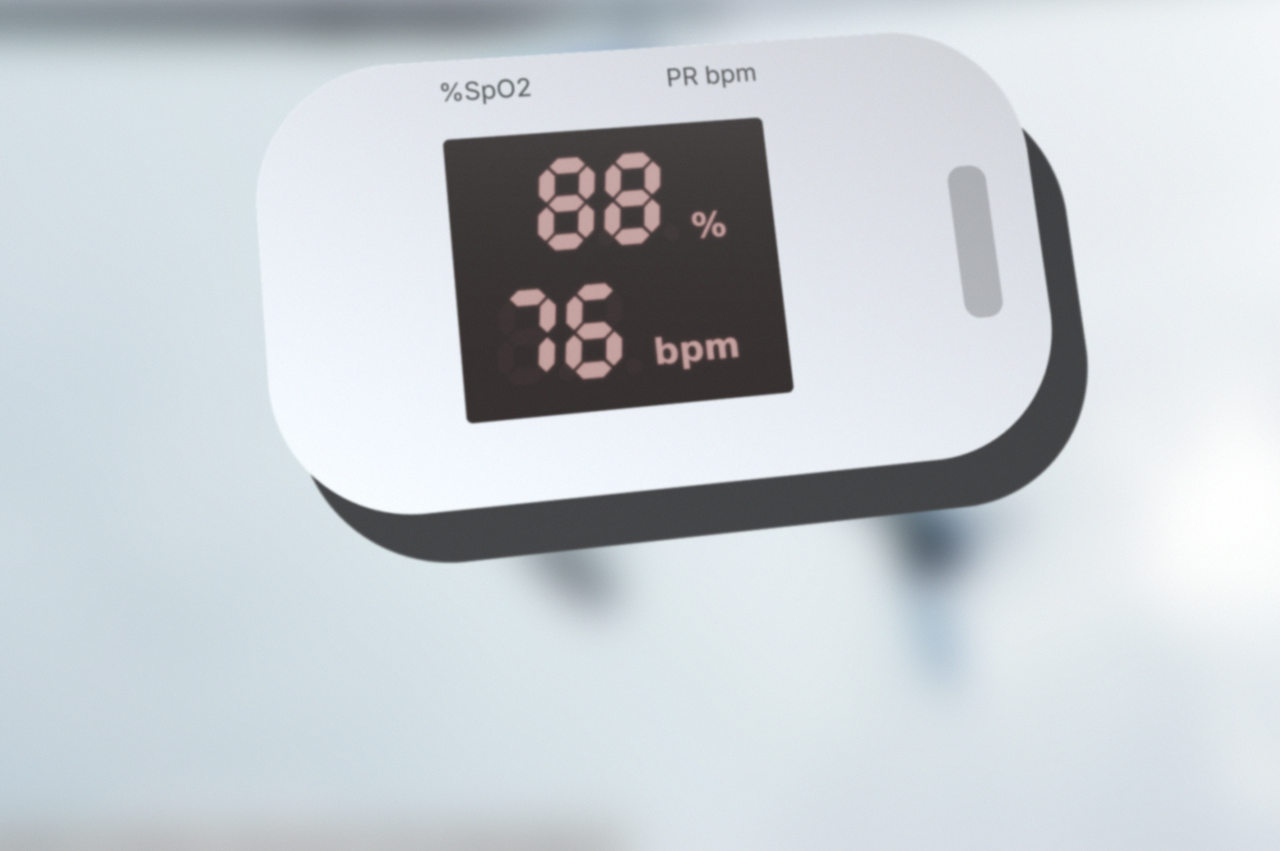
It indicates 76 bpm
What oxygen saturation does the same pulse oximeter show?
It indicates 88 %
